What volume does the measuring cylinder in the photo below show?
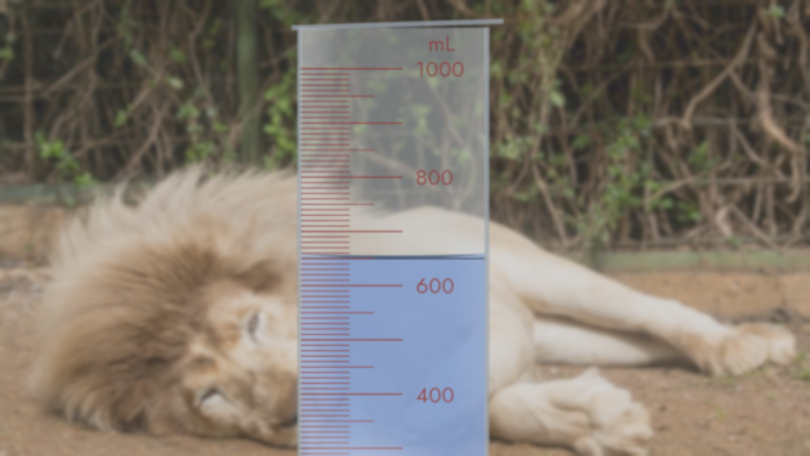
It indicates 650 mL
